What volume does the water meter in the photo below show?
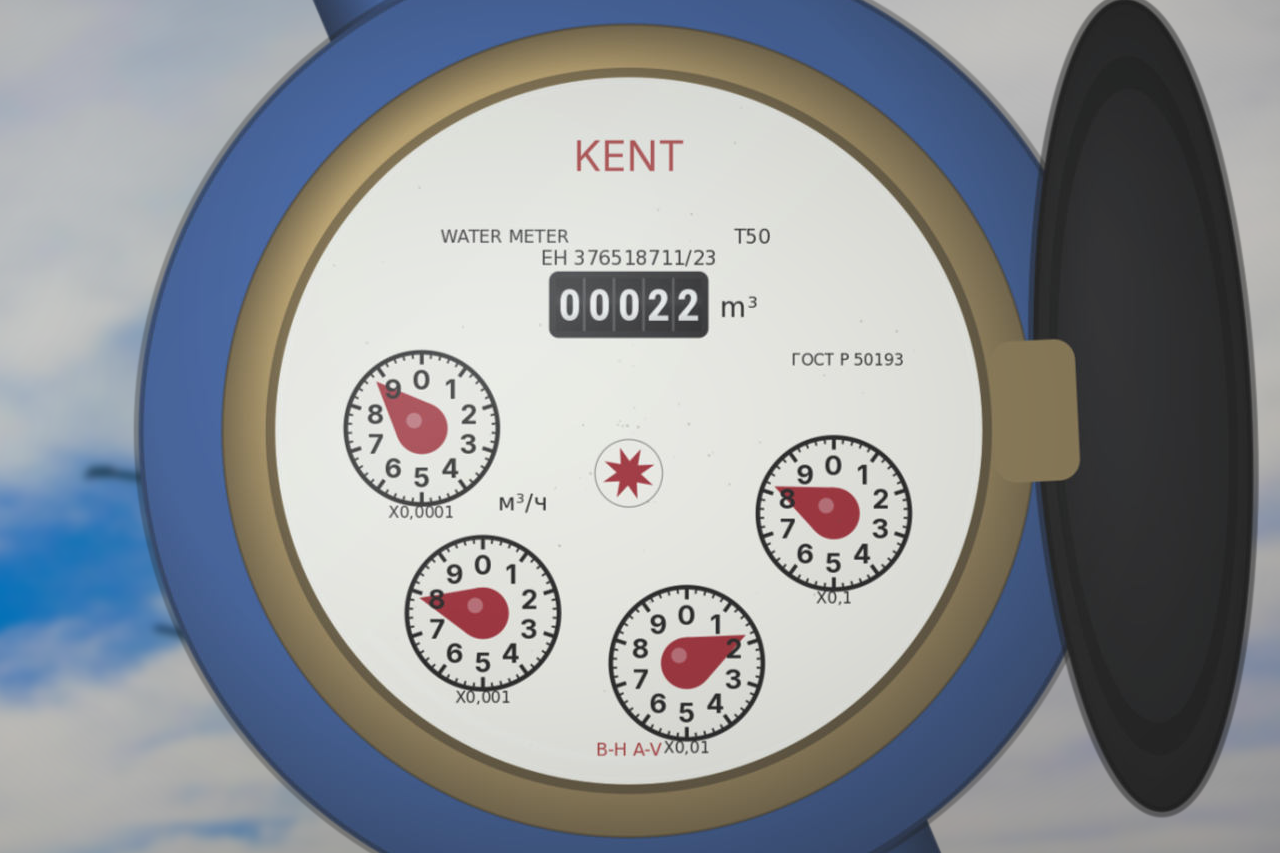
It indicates 22.8178 m³
